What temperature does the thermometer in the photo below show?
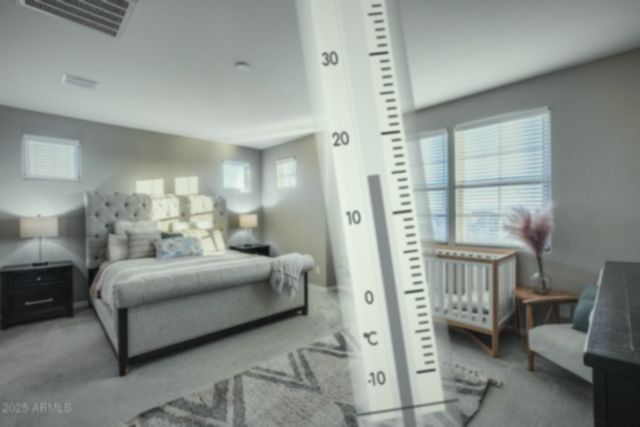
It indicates 15 °C
